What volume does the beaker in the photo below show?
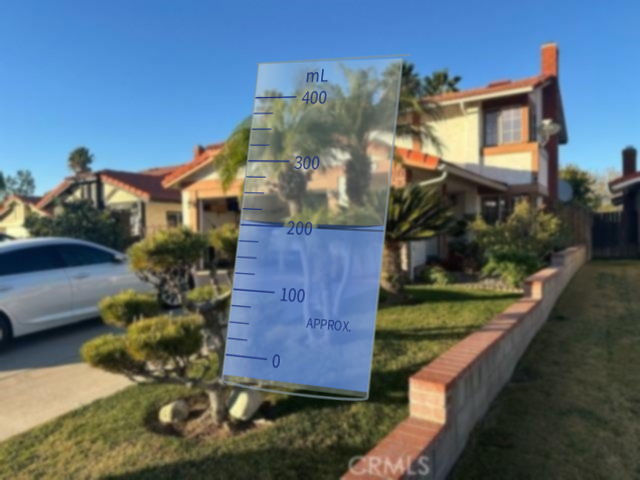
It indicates 200 mL
